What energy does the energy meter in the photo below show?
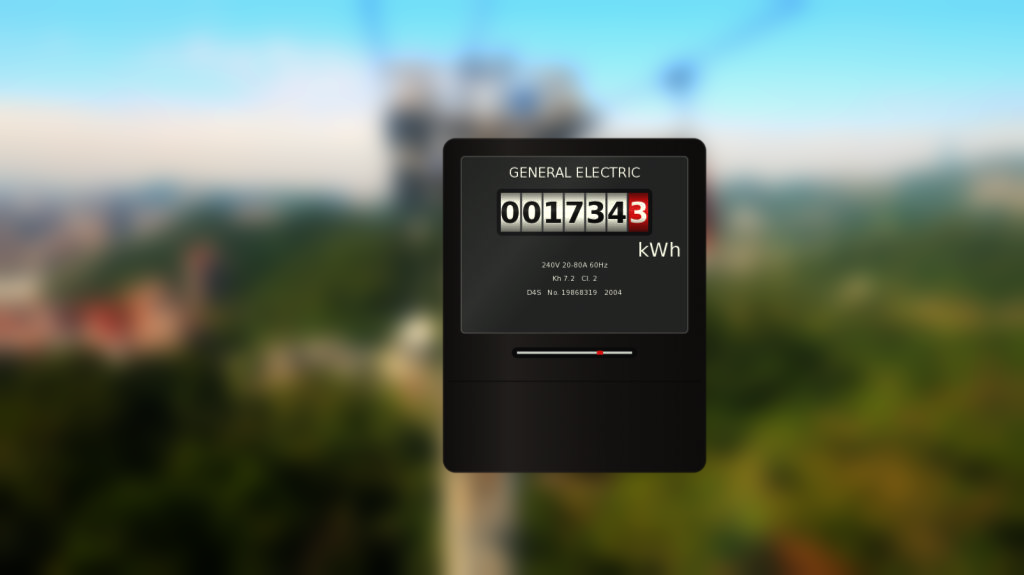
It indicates 1734.3 kWh
